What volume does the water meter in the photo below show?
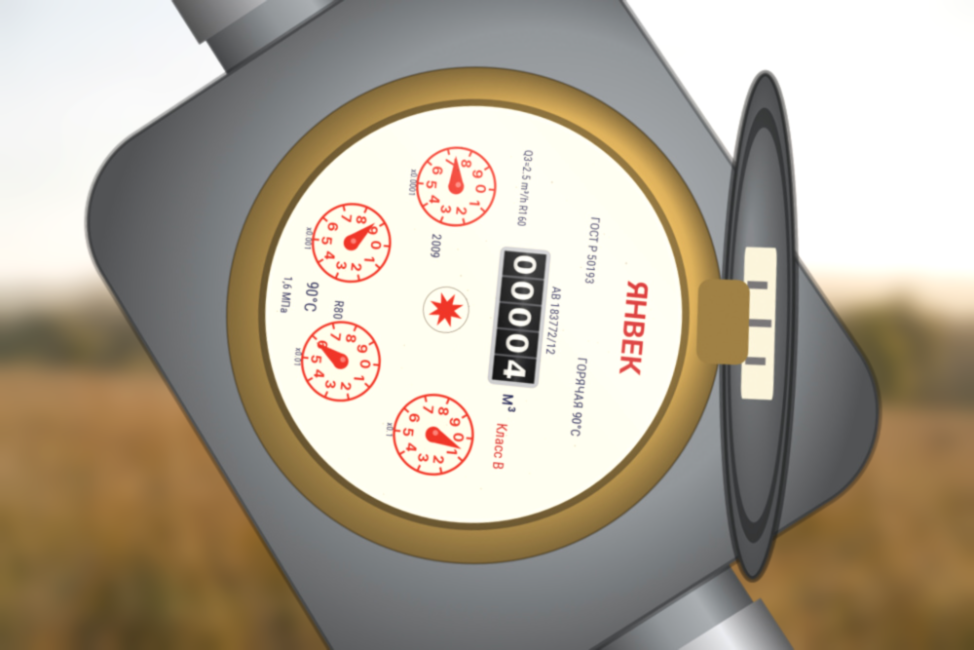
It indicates 4.0587 m³
